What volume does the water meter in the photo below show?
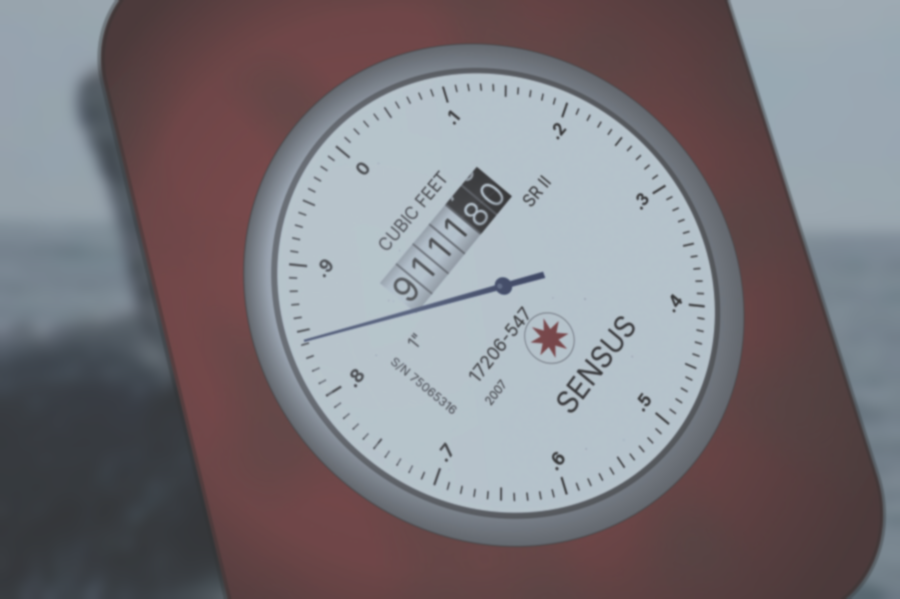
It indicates 911179.84 ft³
